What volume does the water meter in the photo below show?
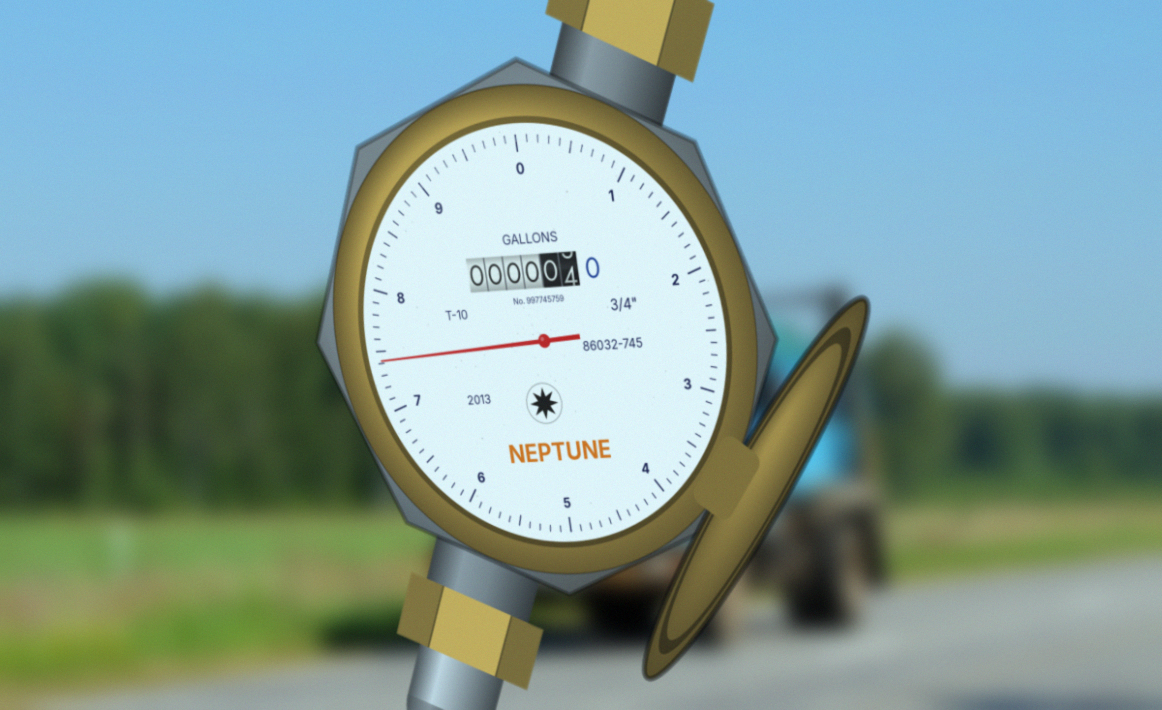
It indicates 37.4 gal
